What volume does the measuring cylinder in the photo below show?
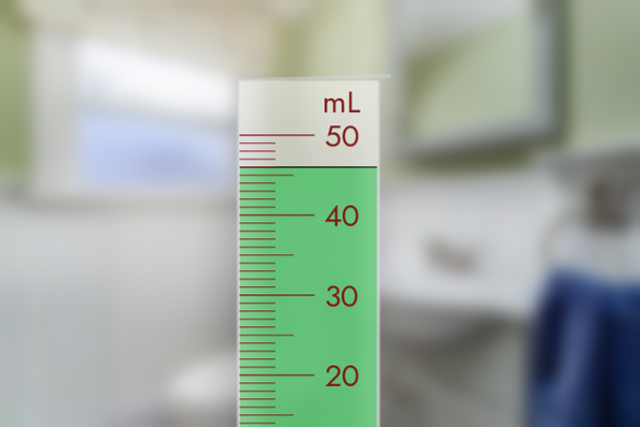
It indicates 46 mL
